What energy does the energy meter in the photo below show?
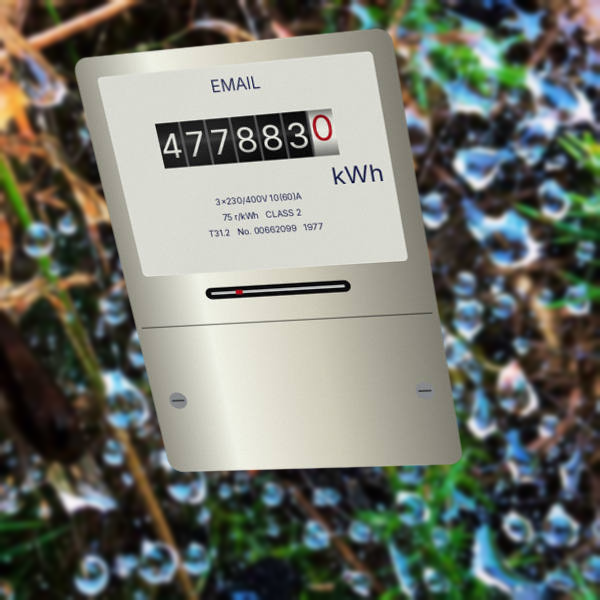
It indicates 477883.0 kWh
